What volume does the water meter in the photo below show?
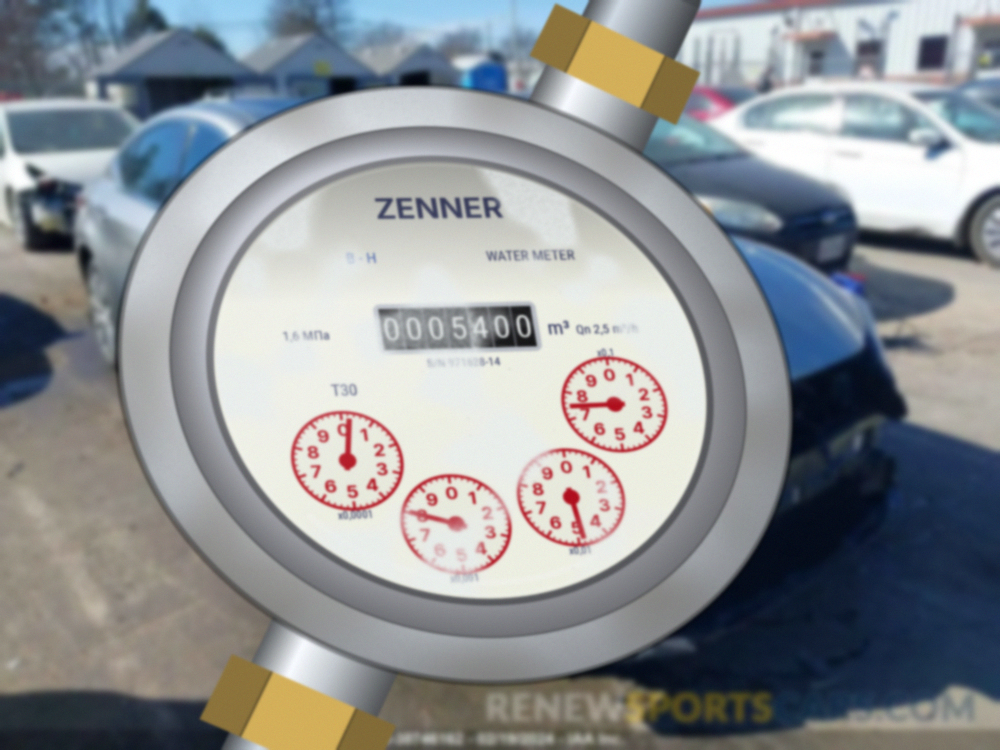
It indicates 5400.7480 m³
